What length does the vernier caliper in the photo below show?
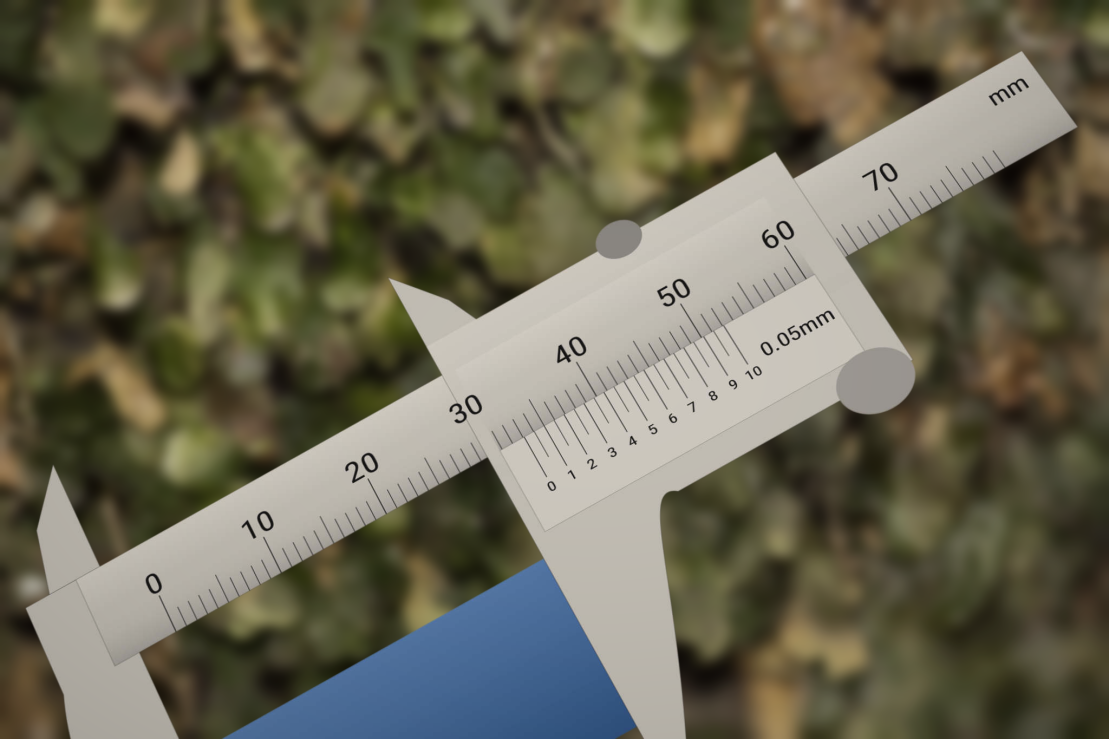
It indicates 33.1 mm
